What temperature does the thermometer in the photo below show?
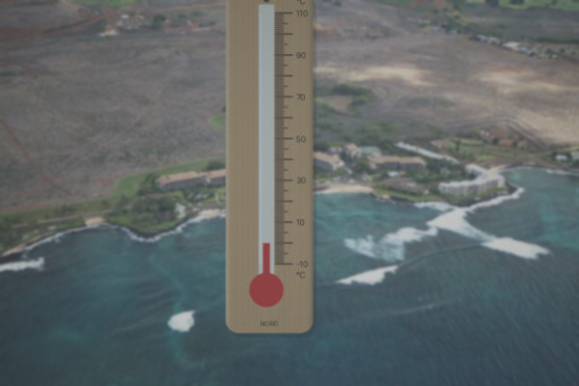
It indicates 0 °C
